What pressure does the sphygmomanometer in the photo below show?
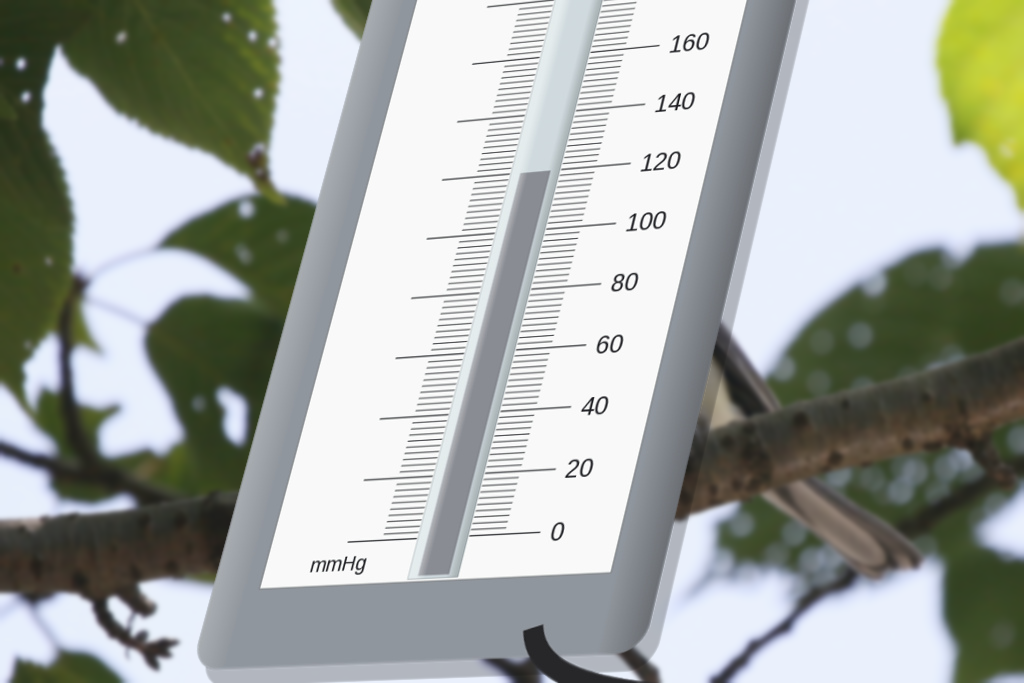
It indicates 120 mmHg
